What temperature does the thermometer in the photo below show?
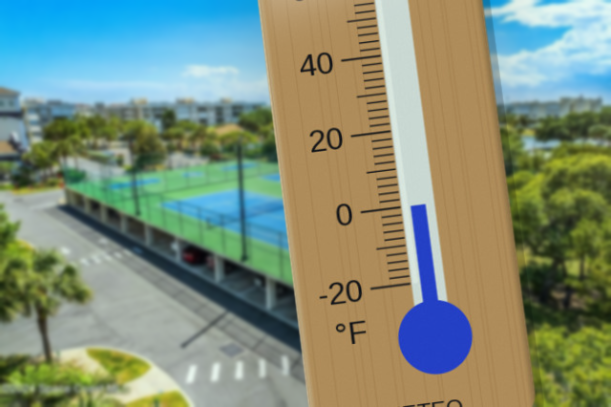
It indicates 0 °F
